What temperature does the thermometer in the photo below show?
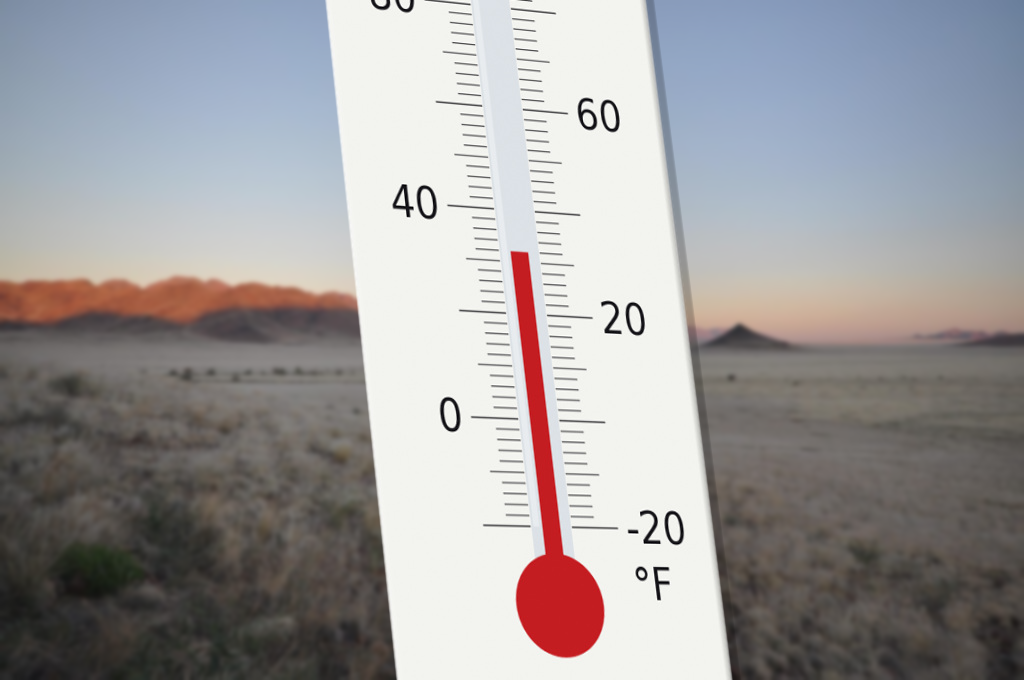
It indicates 32 °F
